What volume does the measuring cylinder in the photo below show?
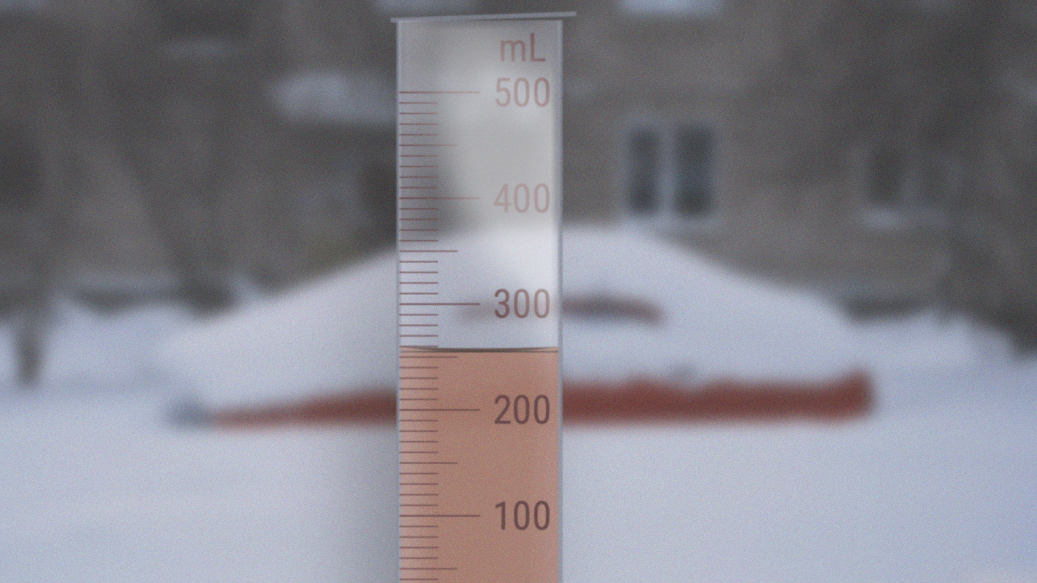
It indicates 255 mL
